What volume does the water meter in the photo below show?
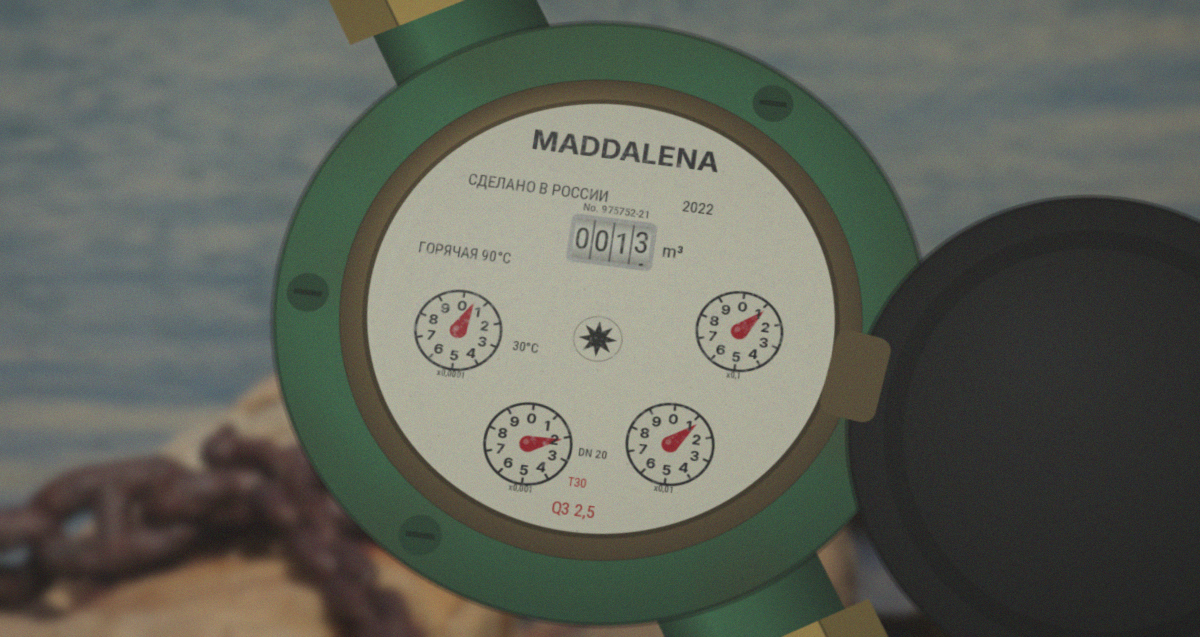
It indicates 13.1120 m³
